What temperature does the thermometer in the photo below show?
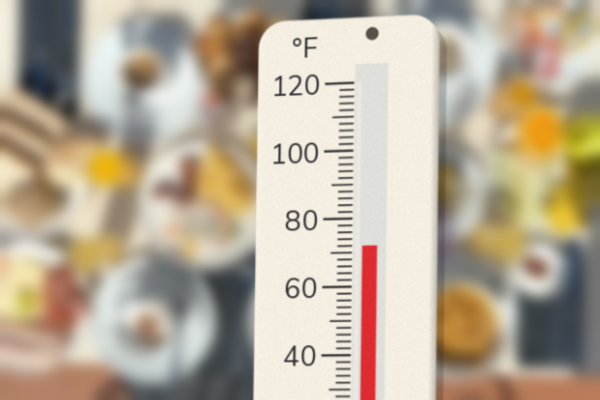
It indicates 72 °F
